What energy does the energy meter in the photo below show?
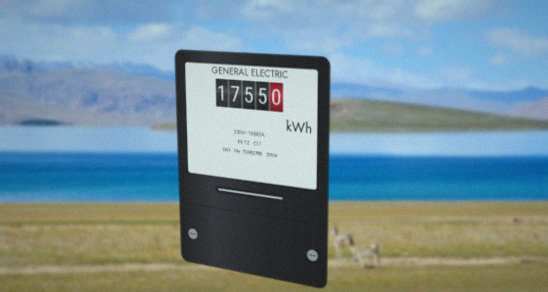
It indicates 1755.0 kWh
